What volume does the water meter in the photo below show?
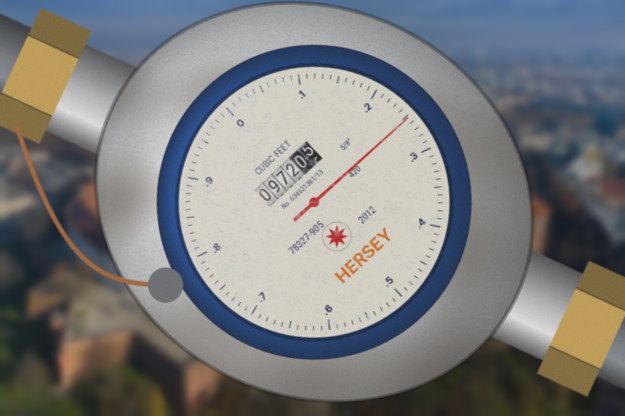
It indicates 97205.25 ft³
